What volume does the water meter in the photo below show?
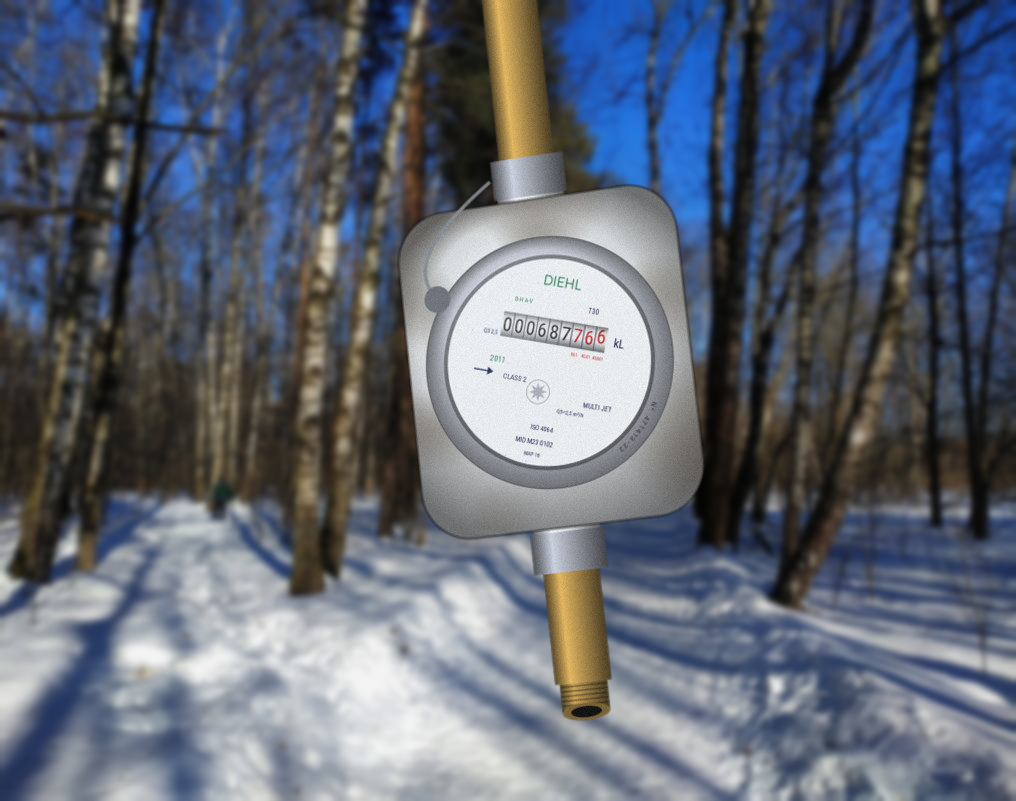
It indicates 687.766 kL
